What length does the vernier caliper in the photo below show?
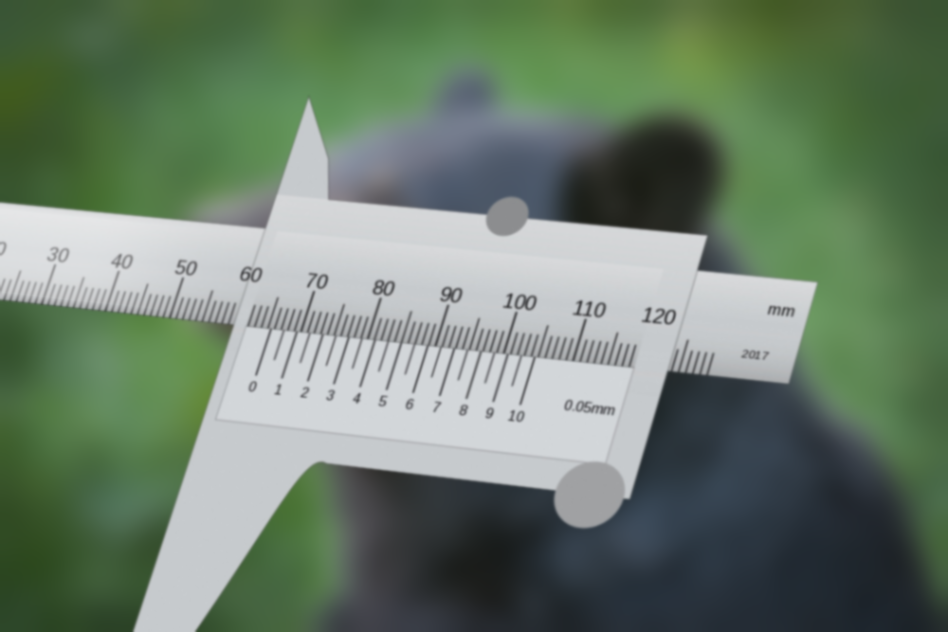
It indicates 65.5 mm
